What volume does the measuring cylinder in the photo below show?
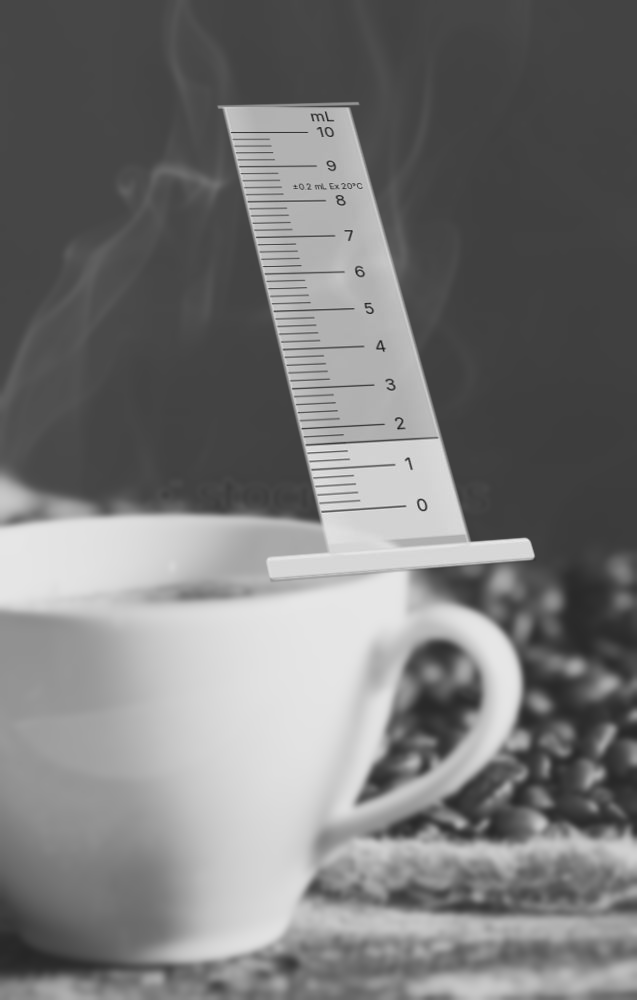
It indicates 1.6 mL
